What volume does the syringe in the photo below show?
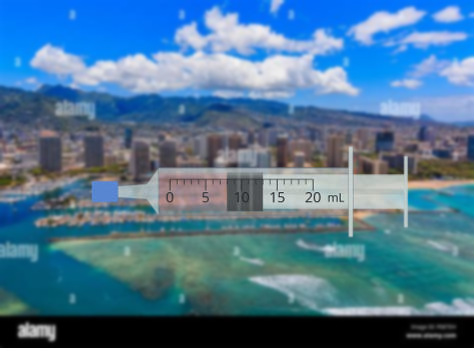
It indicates 8 mL
